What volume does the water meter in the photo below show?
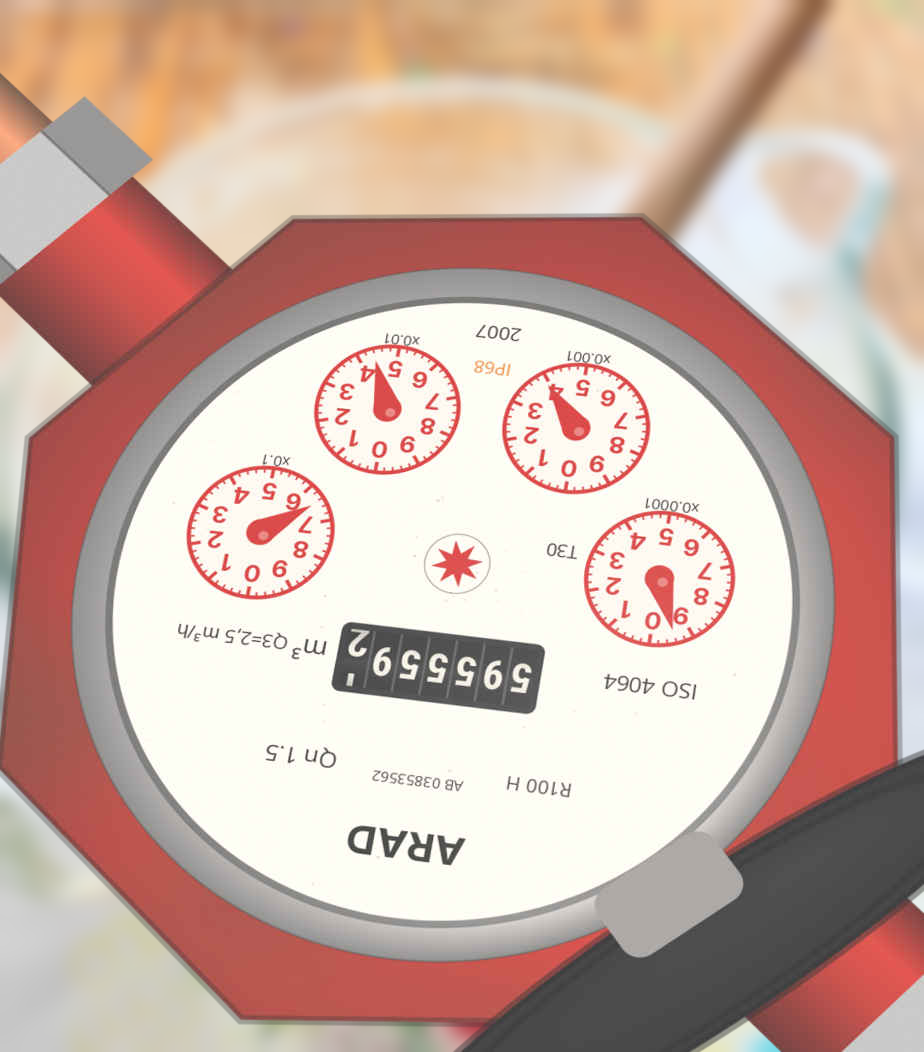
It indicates 5955591.6439 m³
